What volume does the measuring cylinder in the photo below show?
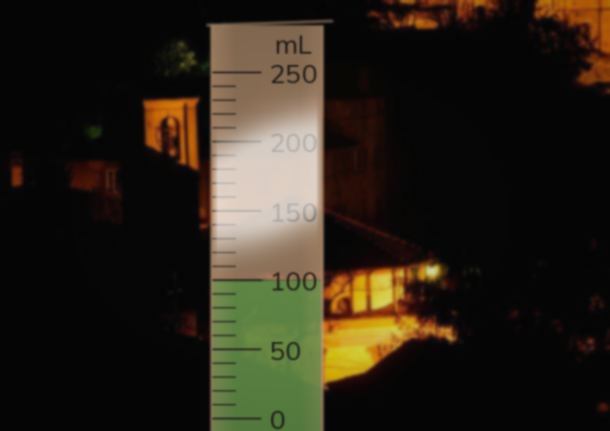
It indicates 100 mL
